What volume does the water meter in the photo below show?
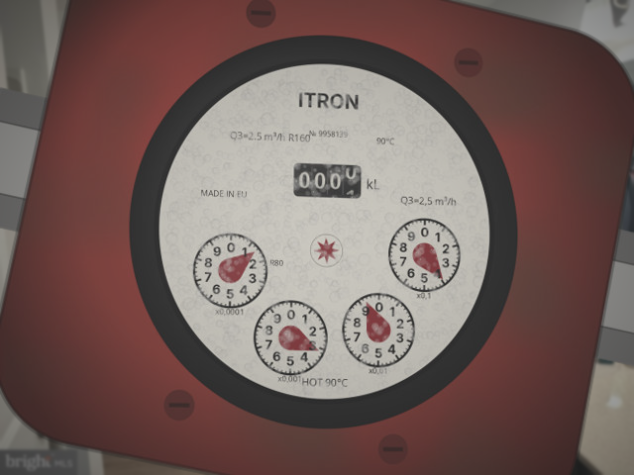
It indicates 0.3931 kL
